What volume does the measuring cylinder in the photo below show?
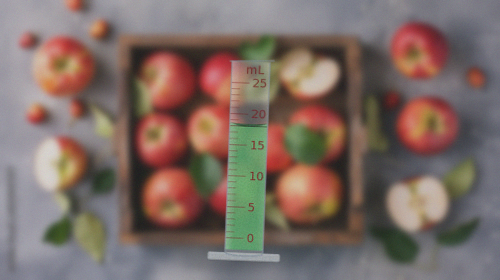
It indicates 18 mL
